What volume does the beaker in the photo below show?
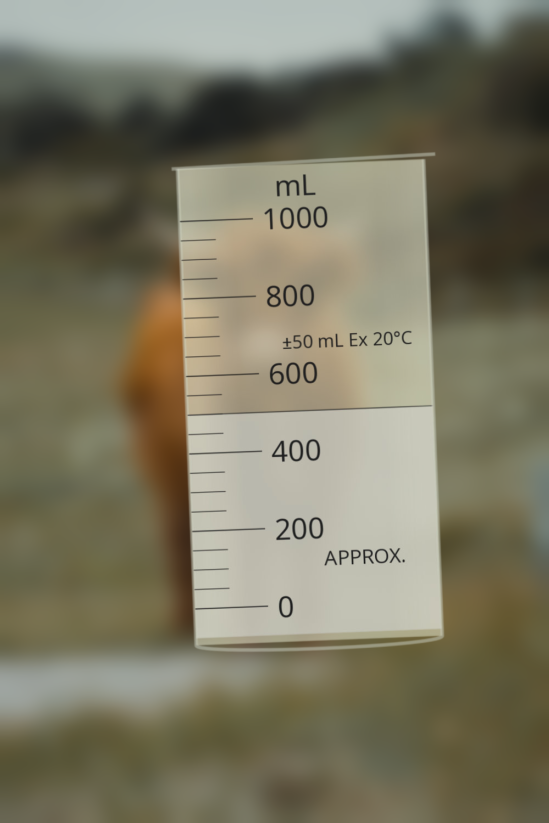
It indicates 500 mL
